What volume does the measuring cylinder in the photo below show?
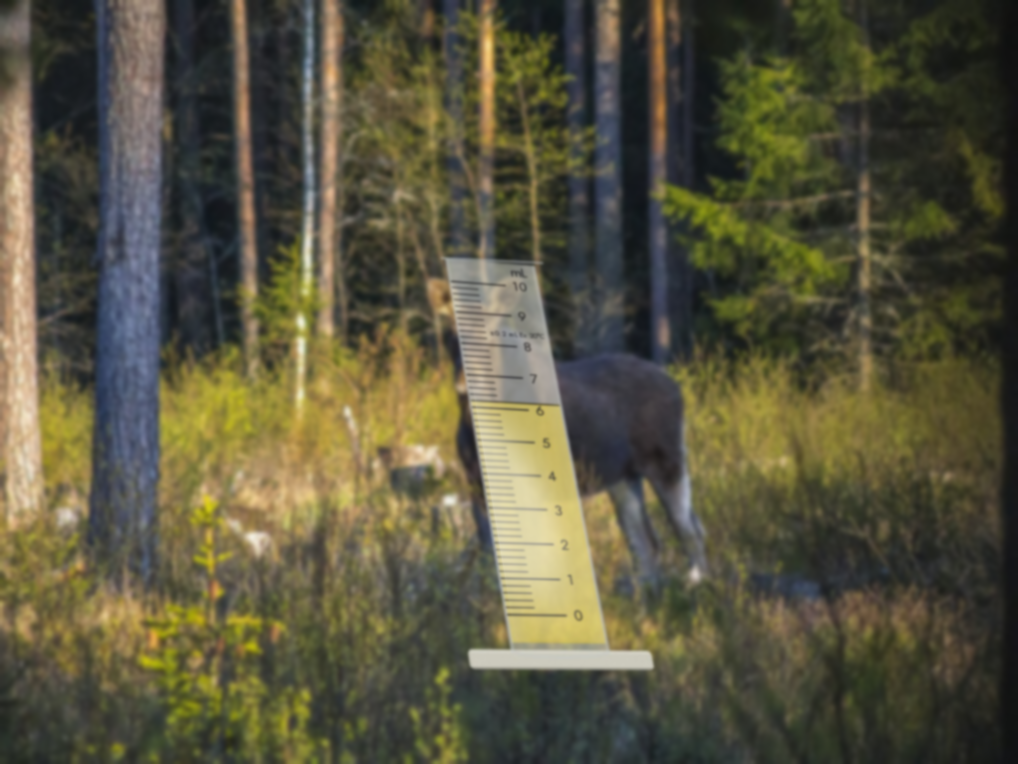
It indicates 6.2 mL
